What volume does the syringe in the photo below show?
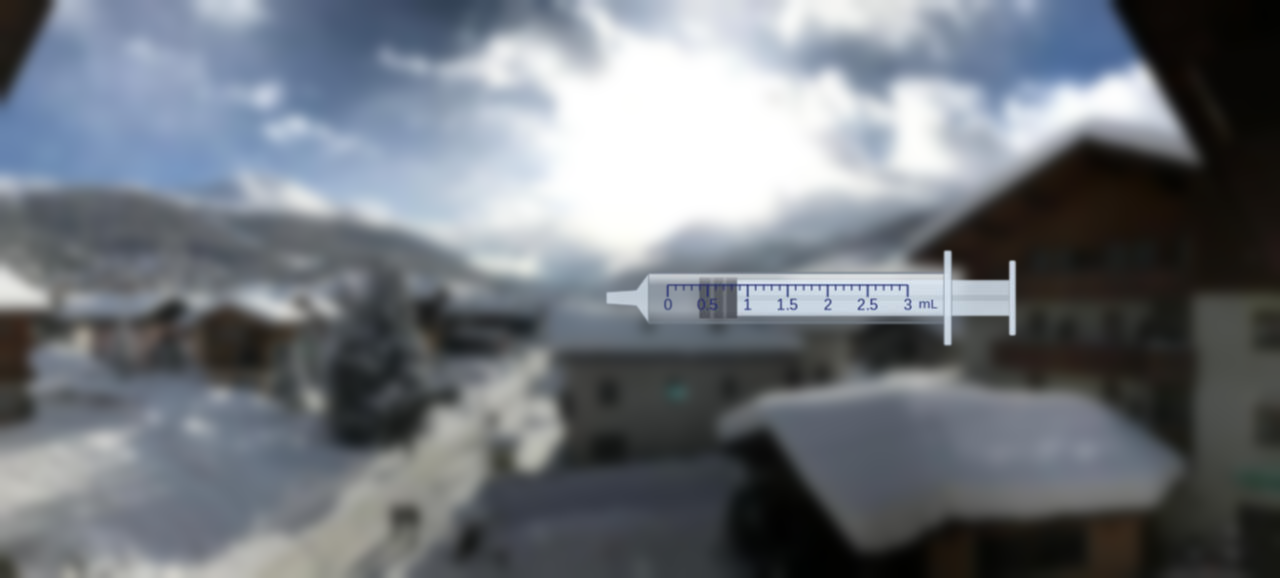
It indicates 0.4 mL
